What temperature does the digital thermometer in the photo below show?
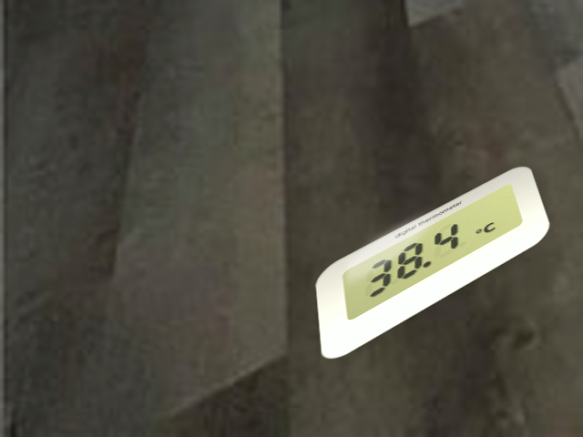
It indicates 38.4 °C
